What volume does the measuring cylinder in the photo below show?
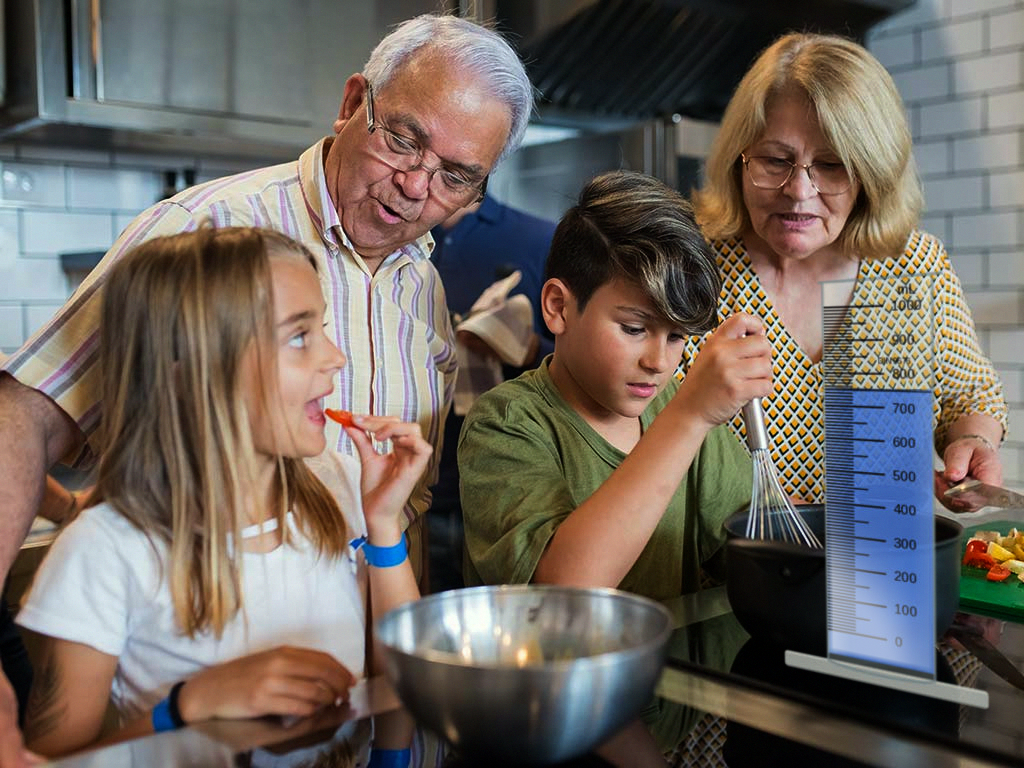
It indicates 750 mL
